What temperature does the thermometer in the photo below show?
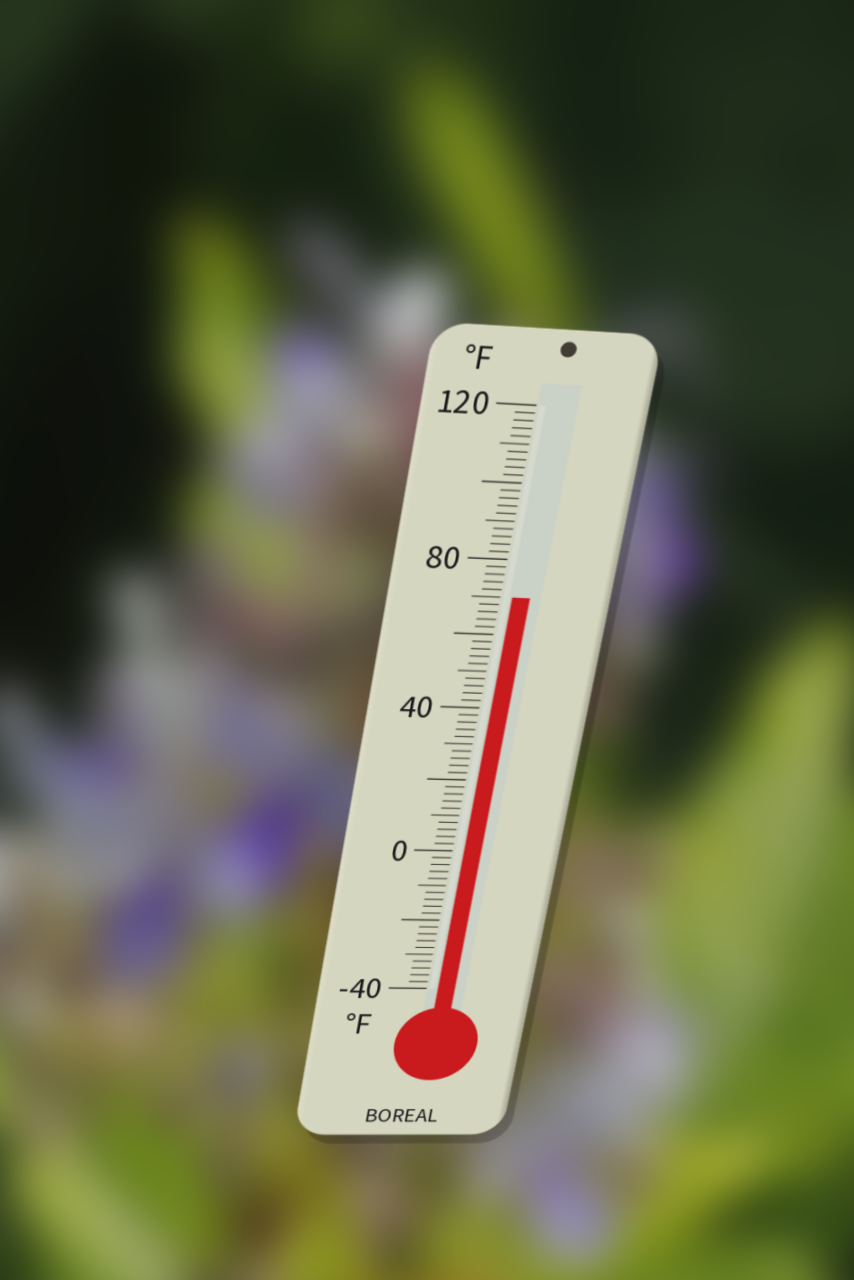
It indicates 70 °F
